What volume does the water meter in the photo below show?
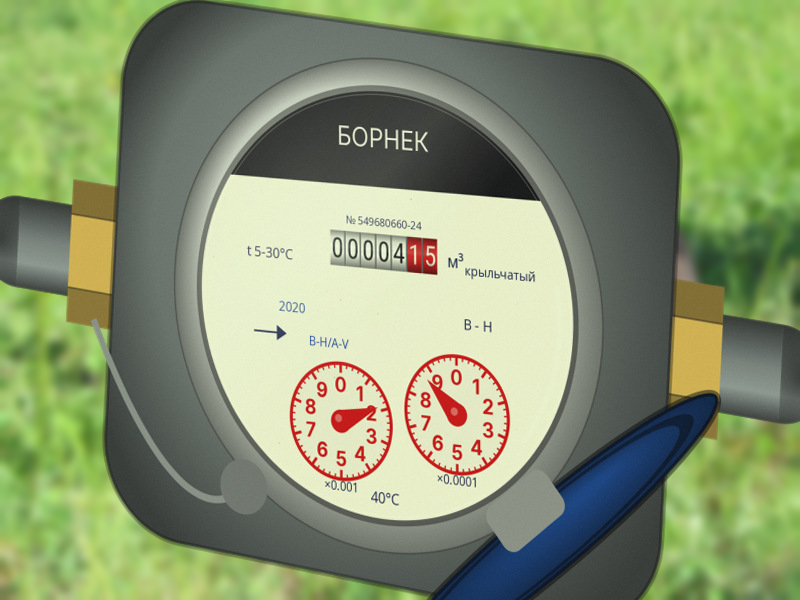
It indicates 4.1518 m³
